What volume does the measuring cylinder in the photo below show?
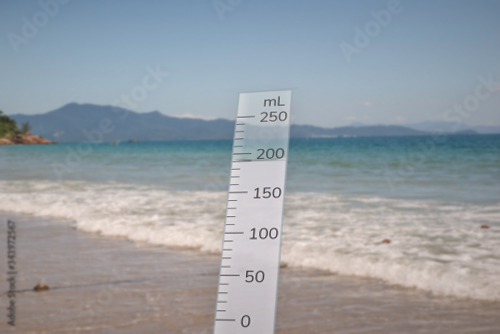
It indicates 190 mL
